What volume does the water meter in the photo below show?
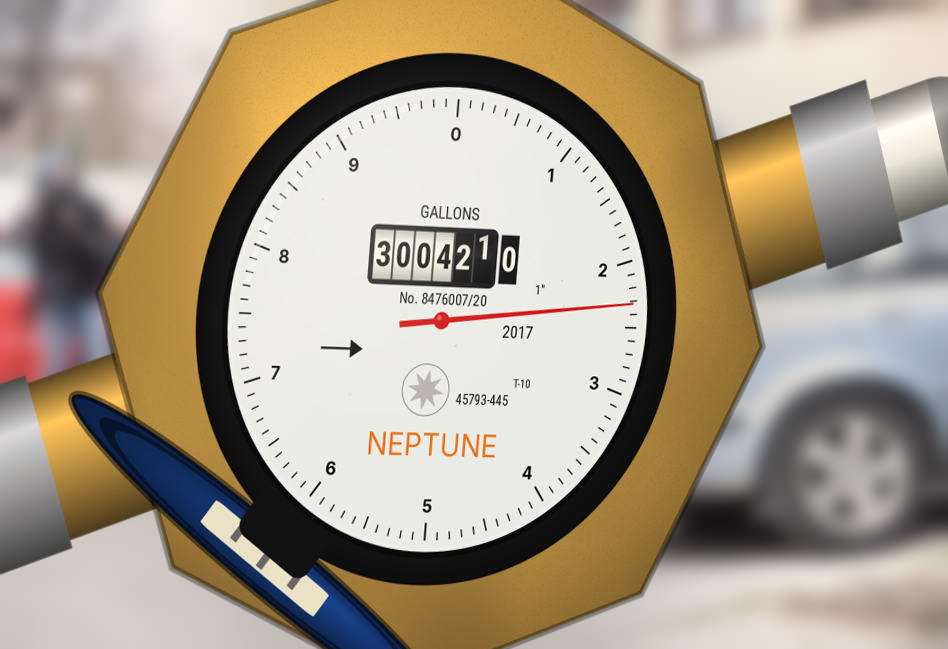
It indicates 3004212.3 gal
